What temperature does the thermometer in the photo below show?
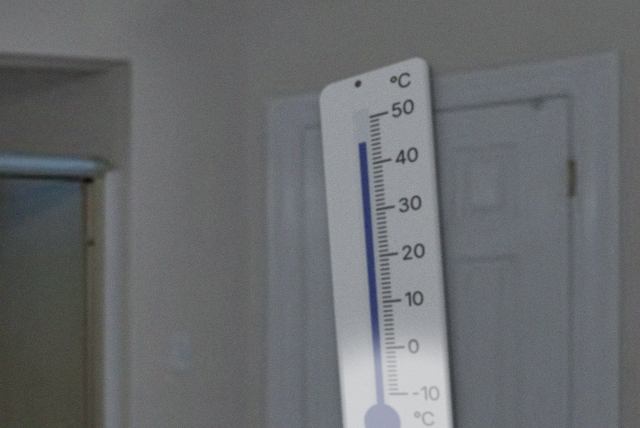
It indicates 45 °C
